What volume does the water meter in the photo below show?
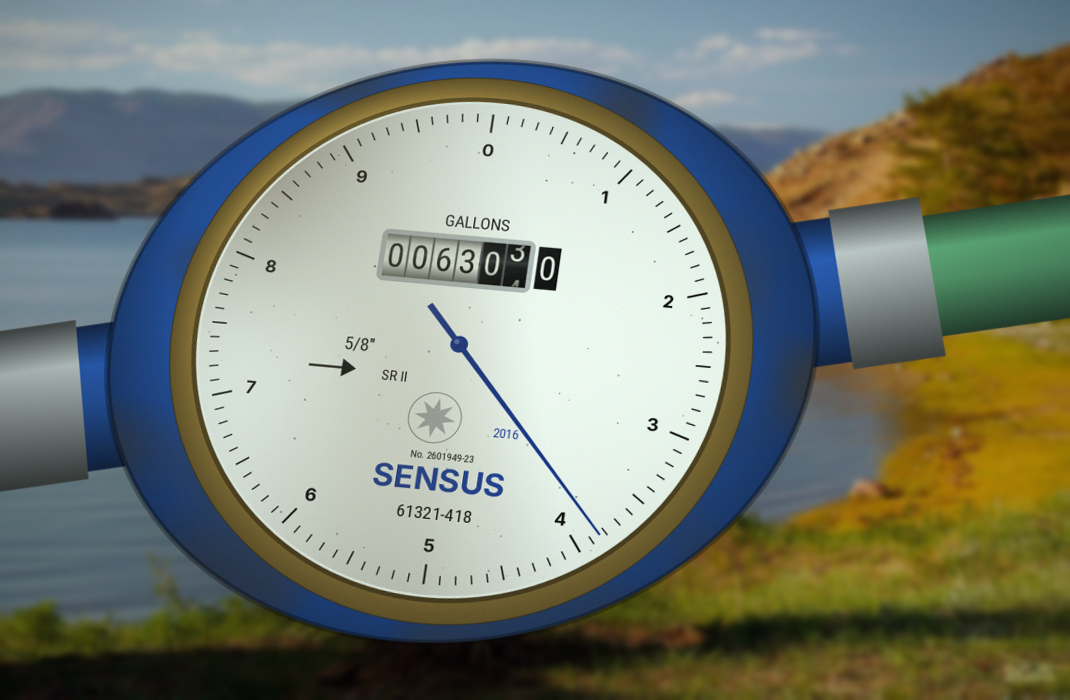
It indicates 63033.8 gal
